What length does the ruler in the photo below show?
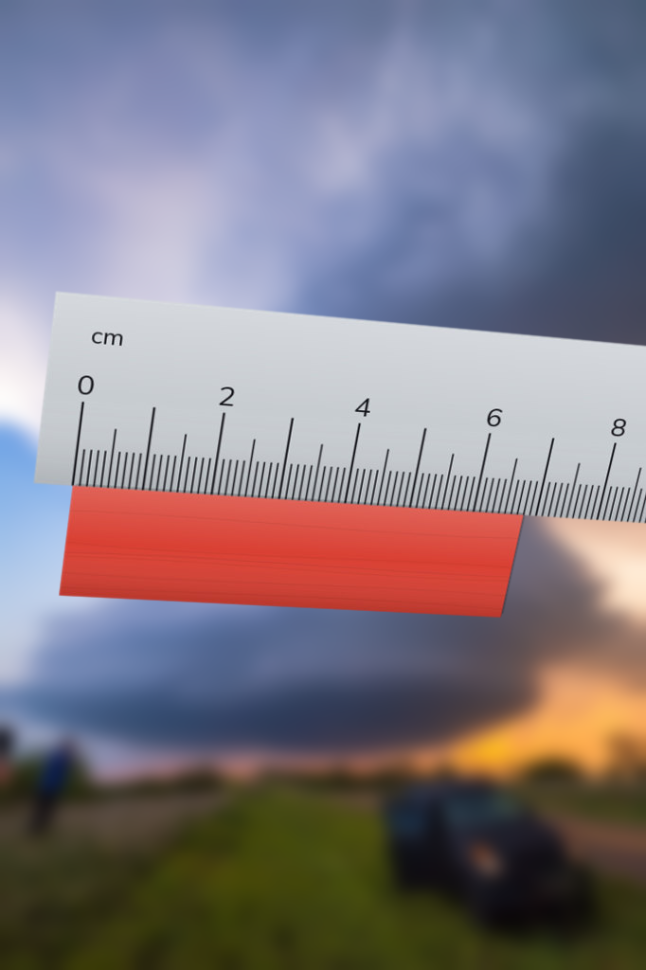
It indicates 6.8 cm
